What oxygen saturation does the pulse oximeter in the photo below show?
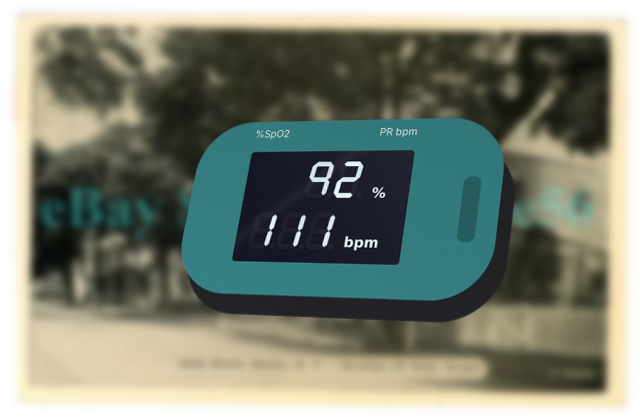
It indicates 92 %
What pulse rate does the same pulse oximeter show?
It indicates 111 bpm
